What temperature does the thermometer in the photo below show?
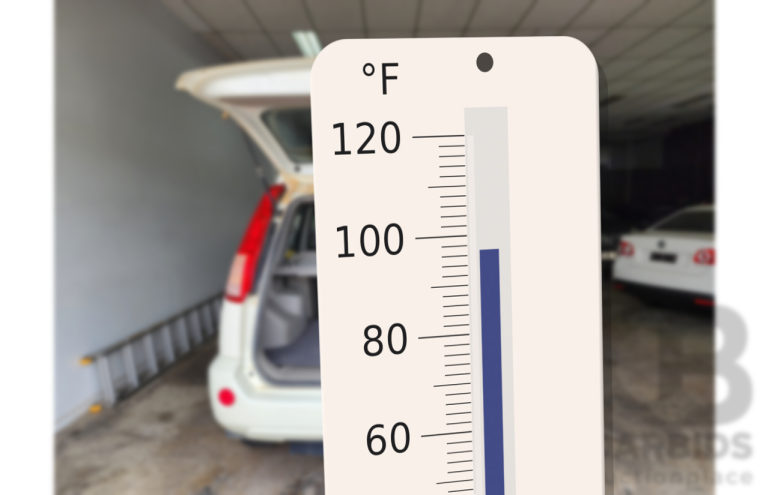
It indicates 97 °F
